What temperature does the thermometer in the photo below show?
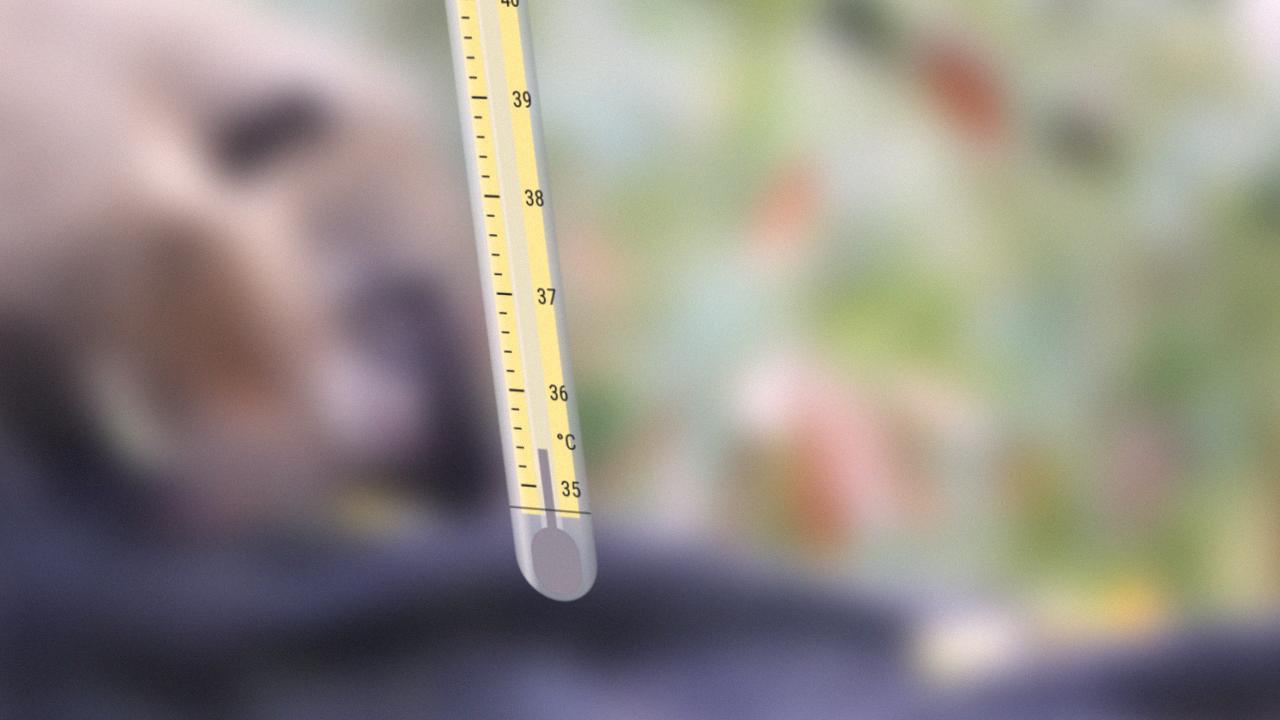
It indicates 35.4 °C
